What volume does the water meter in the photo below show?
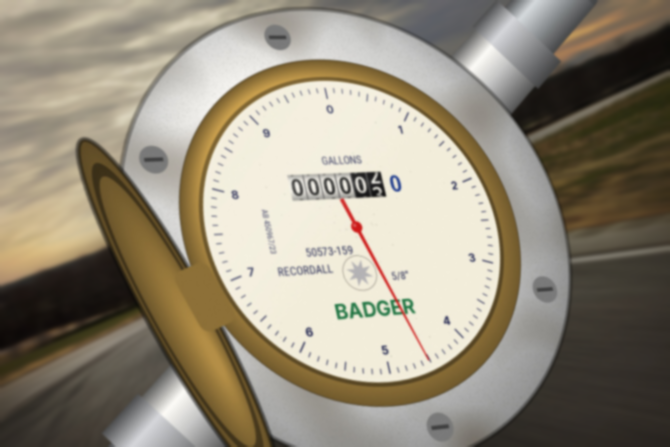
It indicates 24.5 gal
